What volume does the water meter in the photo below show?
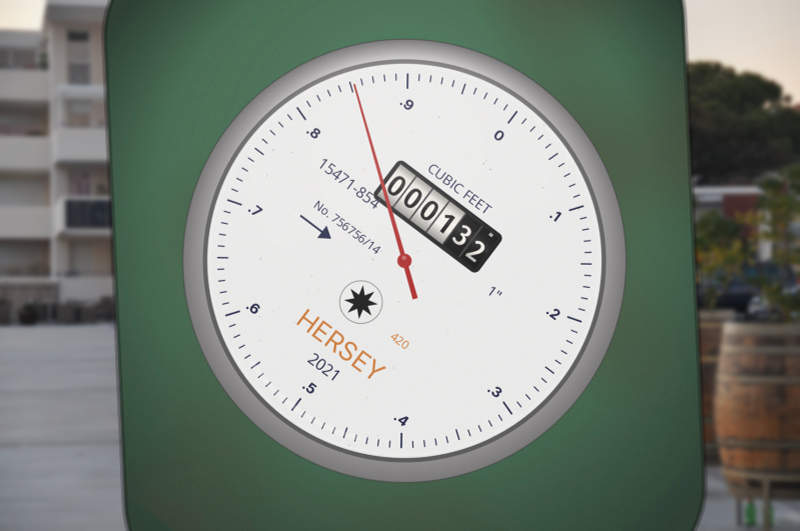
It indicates 131.85 ft³
